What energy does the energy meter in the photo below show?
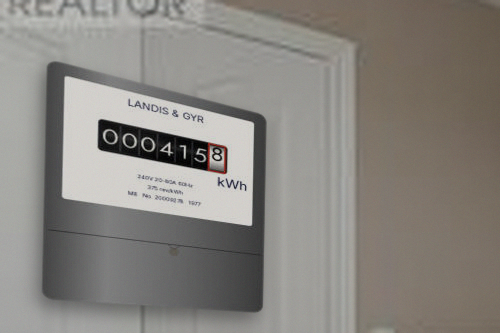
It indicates 415.8 kWh
